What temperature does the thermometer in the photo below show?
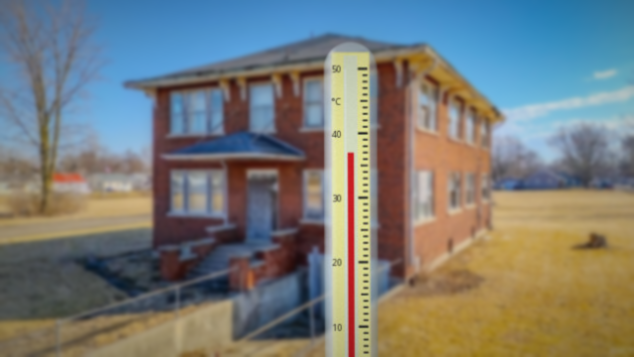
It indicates 37 °C
